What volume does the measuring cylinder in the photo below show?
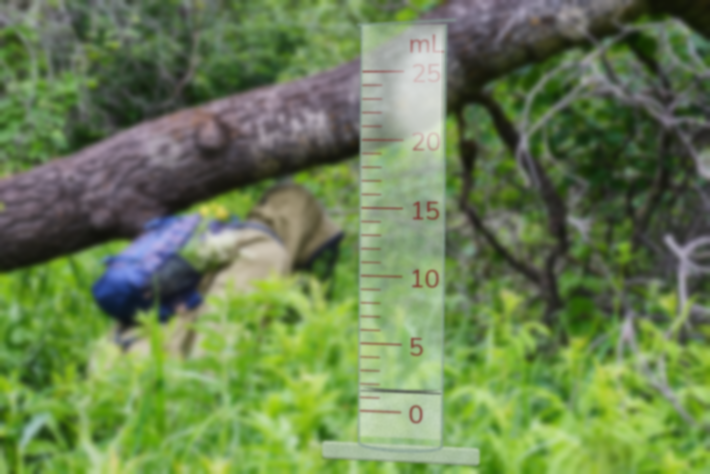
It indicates 1.5 mL
